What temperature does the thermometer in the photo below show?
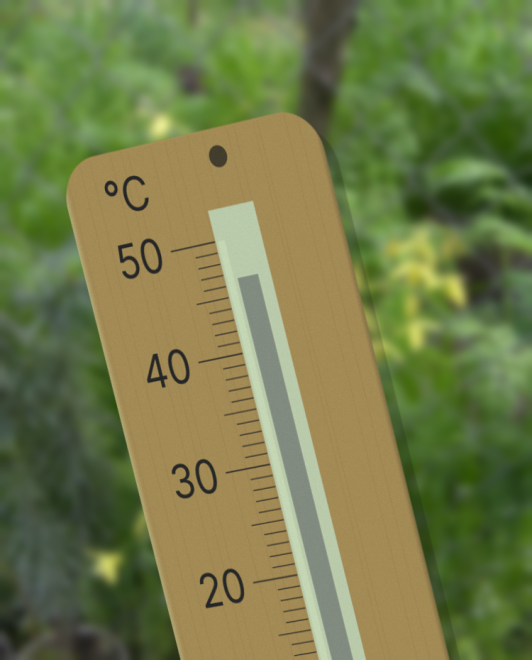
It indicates 46.5 °C
